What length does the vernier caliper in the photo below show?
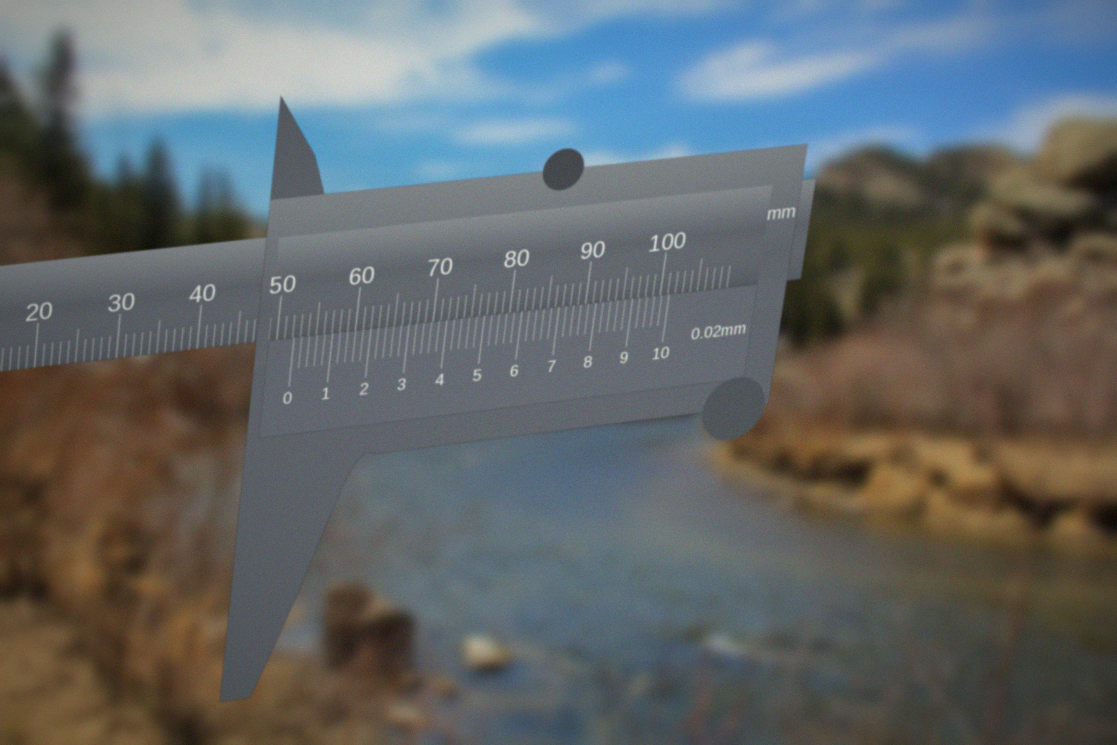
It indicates 52.2 mm
